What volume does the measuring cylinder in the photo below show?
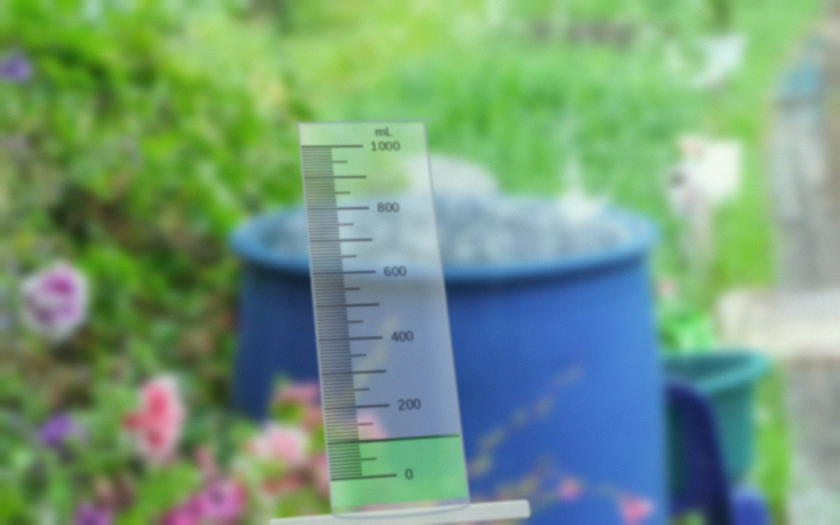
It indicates 100 mL
